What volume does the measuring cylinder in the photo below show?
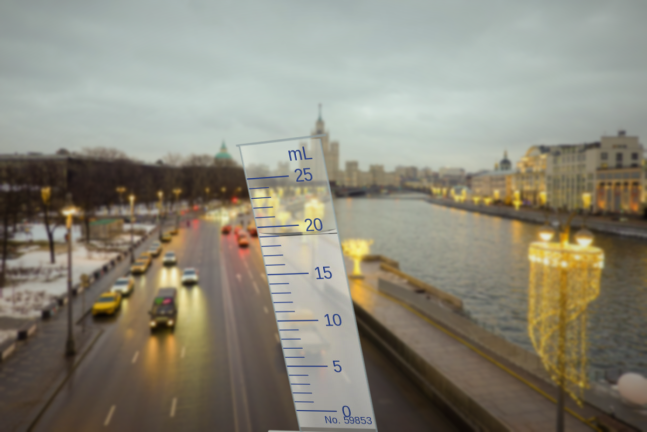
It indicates 19 mL
